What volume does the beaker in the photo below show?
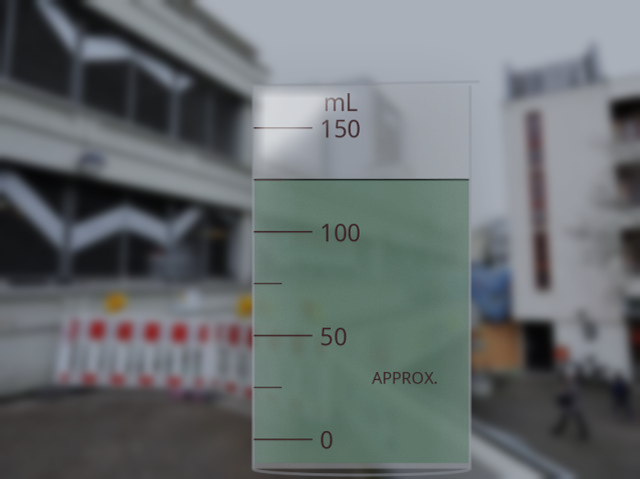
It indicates 125 mL
